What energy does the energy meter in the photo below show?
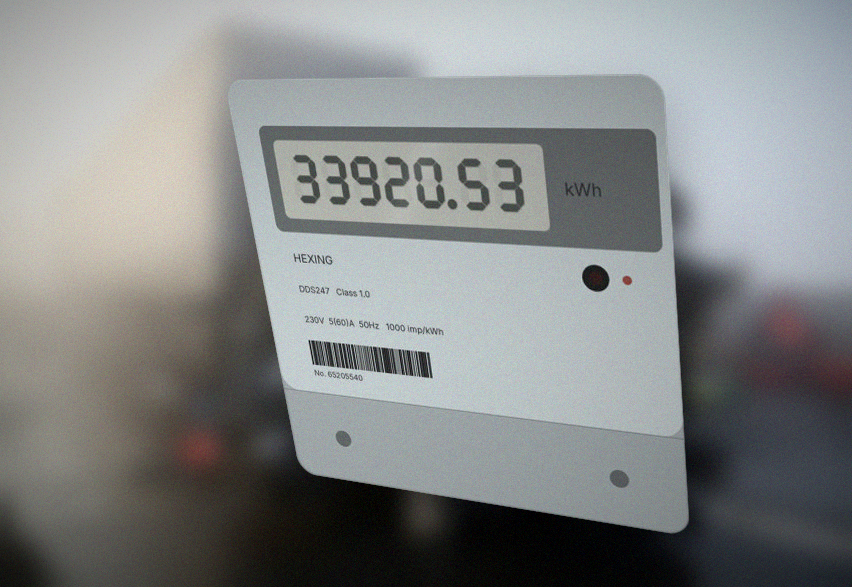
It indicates 33920.53 kWh
